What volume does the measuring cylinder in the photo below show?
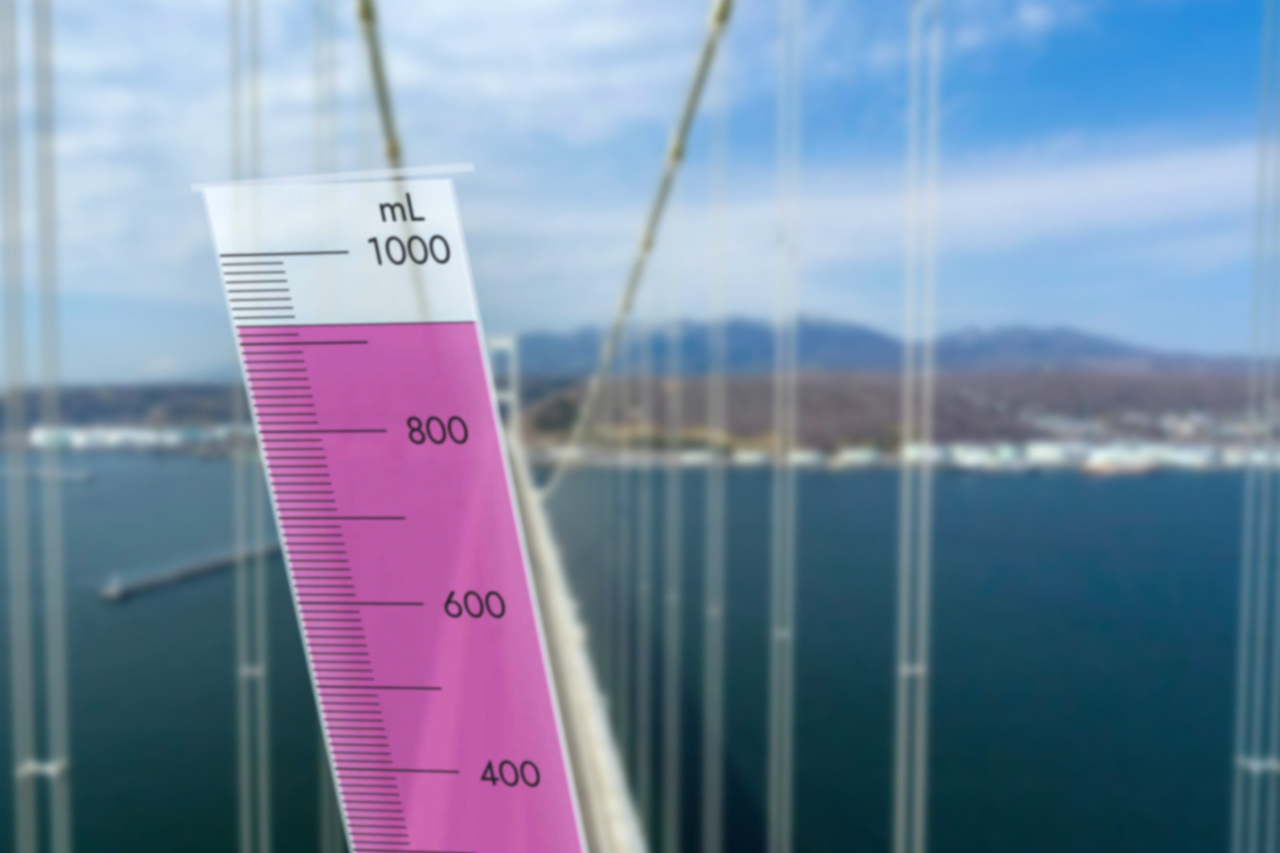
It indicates 920 mL
